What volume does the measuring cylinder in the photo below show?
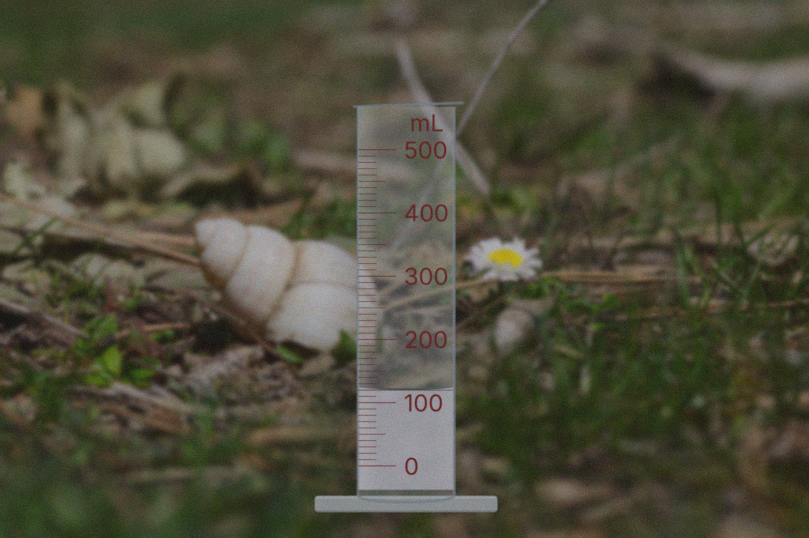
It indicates 120 mL
